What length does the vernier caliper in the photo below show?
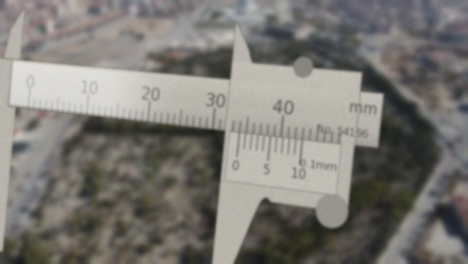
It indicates 34.0 mm
